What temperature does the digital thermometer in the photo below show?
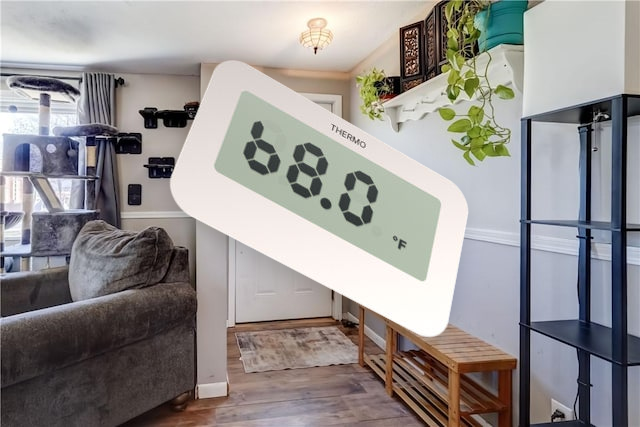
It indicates 68.0 °F
